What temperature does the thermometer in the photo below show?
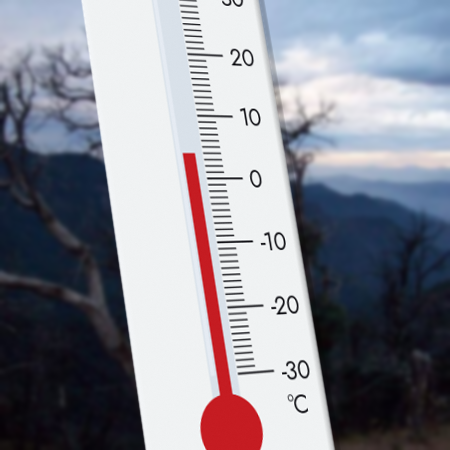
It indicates 4 °C
